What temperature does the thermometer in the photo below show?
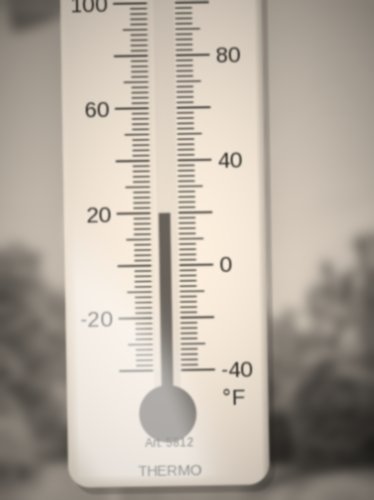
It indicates 20 °F
